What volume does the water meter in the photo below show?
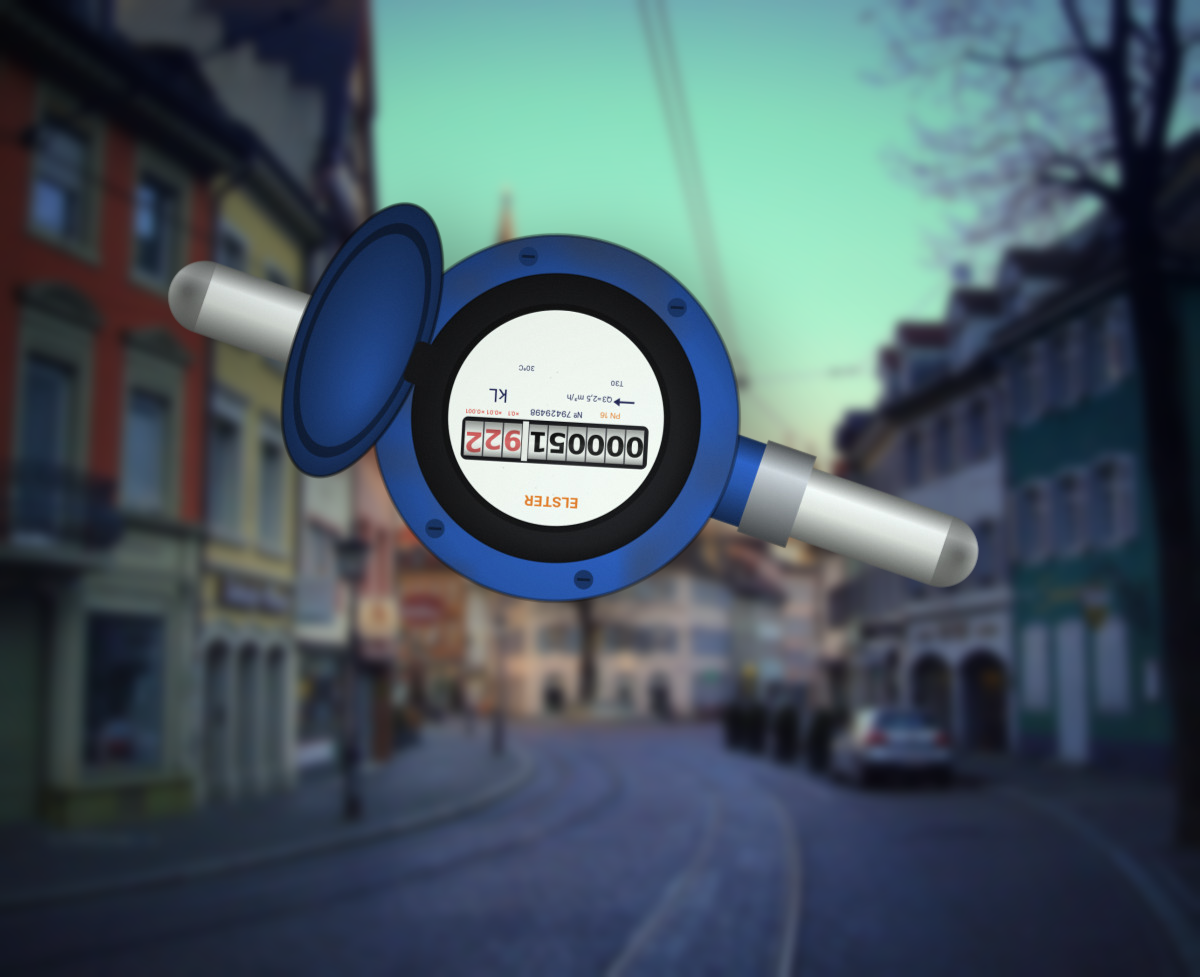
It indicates 51.922 kL
